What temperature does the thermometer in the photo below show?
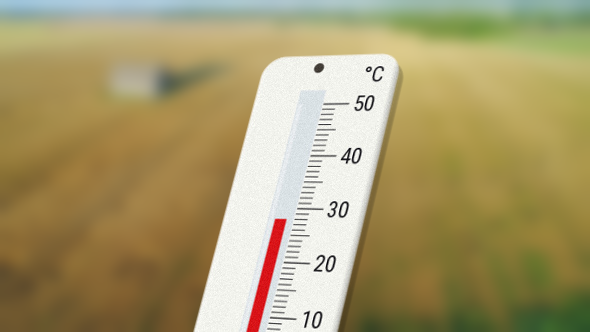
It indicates 28 °C
